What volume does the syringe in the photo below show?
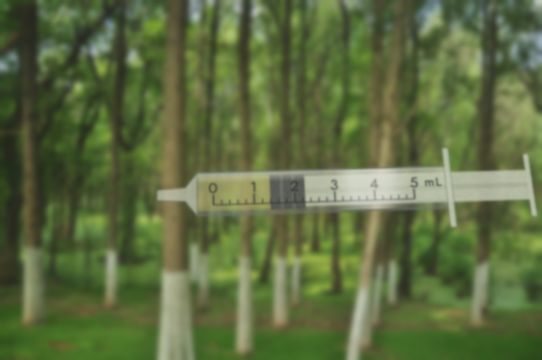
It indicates 1.4 mL
